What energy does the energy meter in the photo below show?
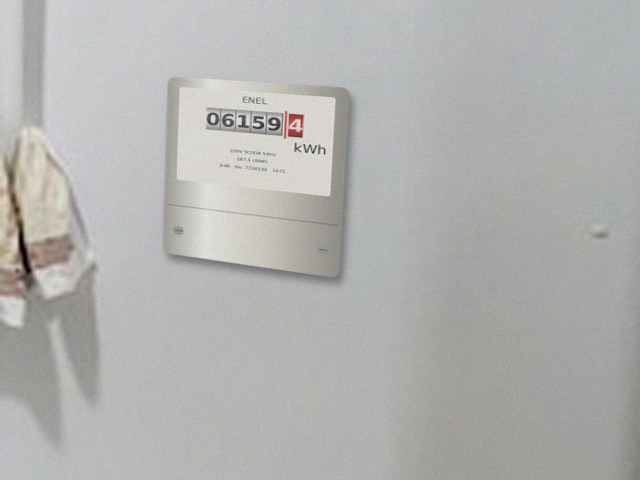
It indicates 6159.4 kWh
